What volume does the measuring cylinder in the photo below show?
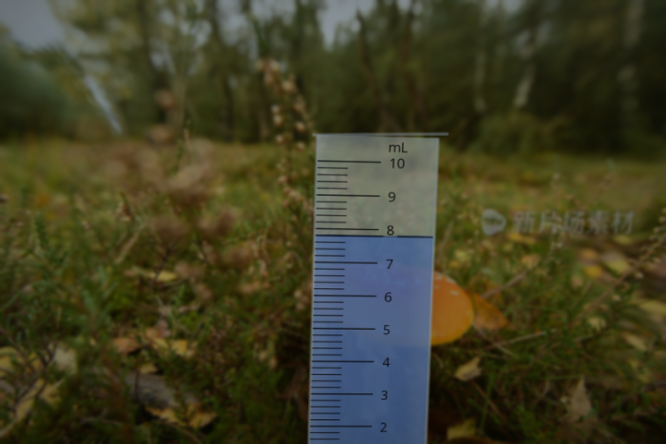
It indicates 7.8 mL
